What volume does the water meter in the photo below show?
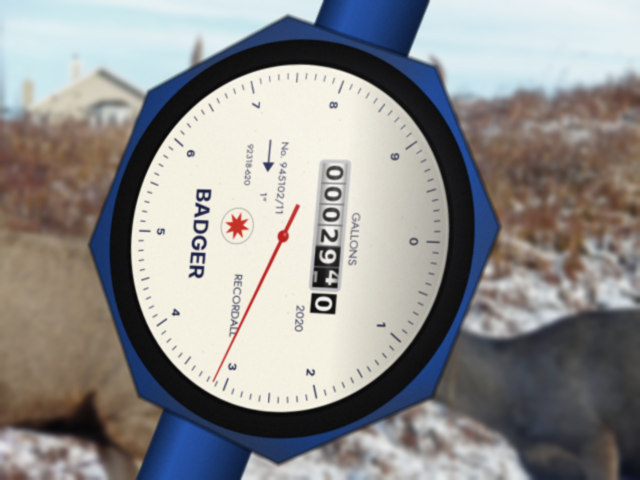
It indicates 2943.1 gal
